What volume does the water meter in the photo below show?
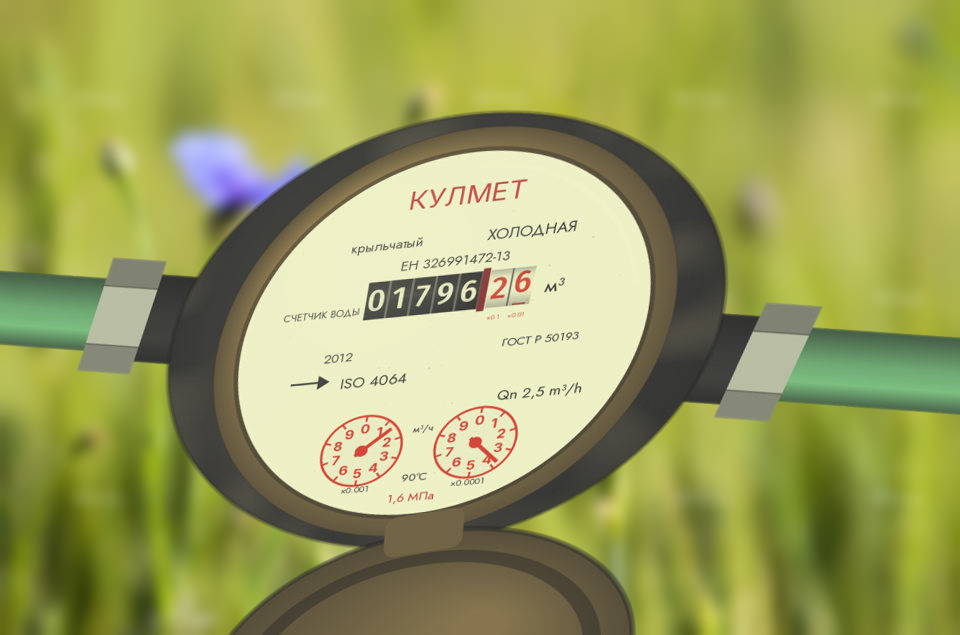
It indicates 1796.2613 m³
